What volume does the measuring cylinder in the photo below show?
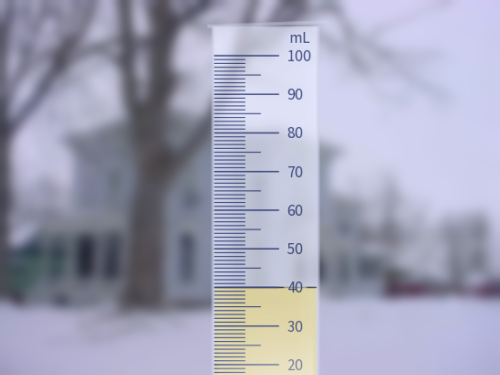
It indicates 40 mL
